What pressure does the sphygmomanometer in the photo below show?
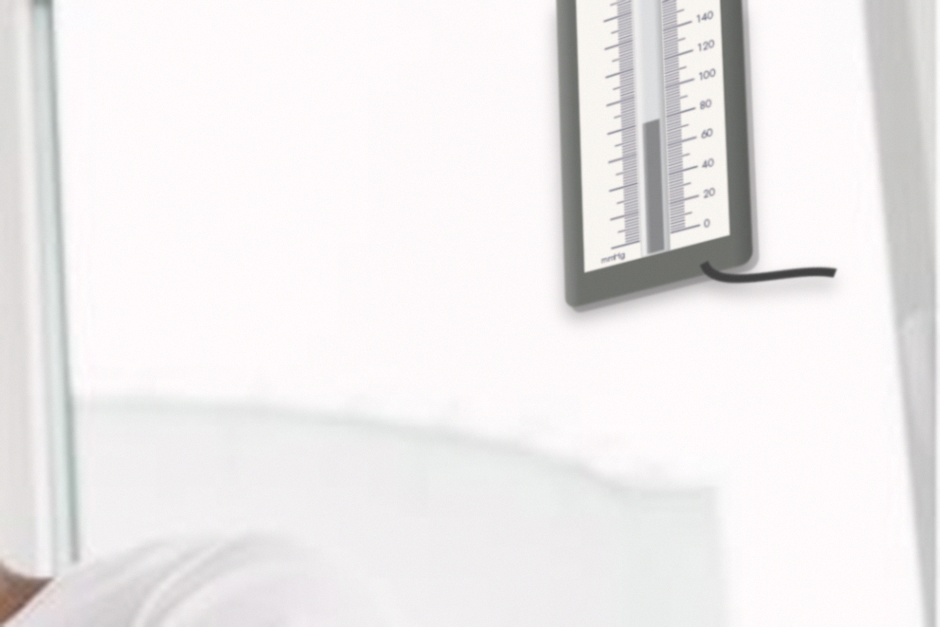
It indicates 80 mmHg
